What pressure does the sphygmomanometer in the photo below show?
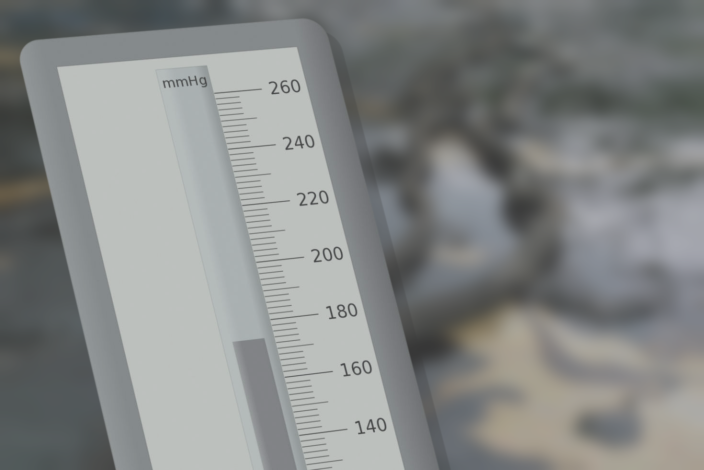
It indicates 174 mmHg
